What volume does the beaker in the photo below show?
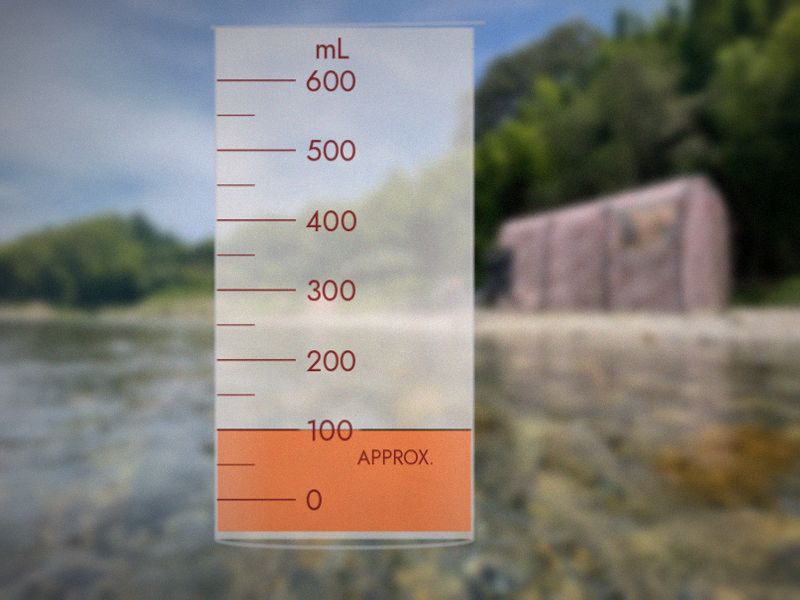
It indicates 100 mL
